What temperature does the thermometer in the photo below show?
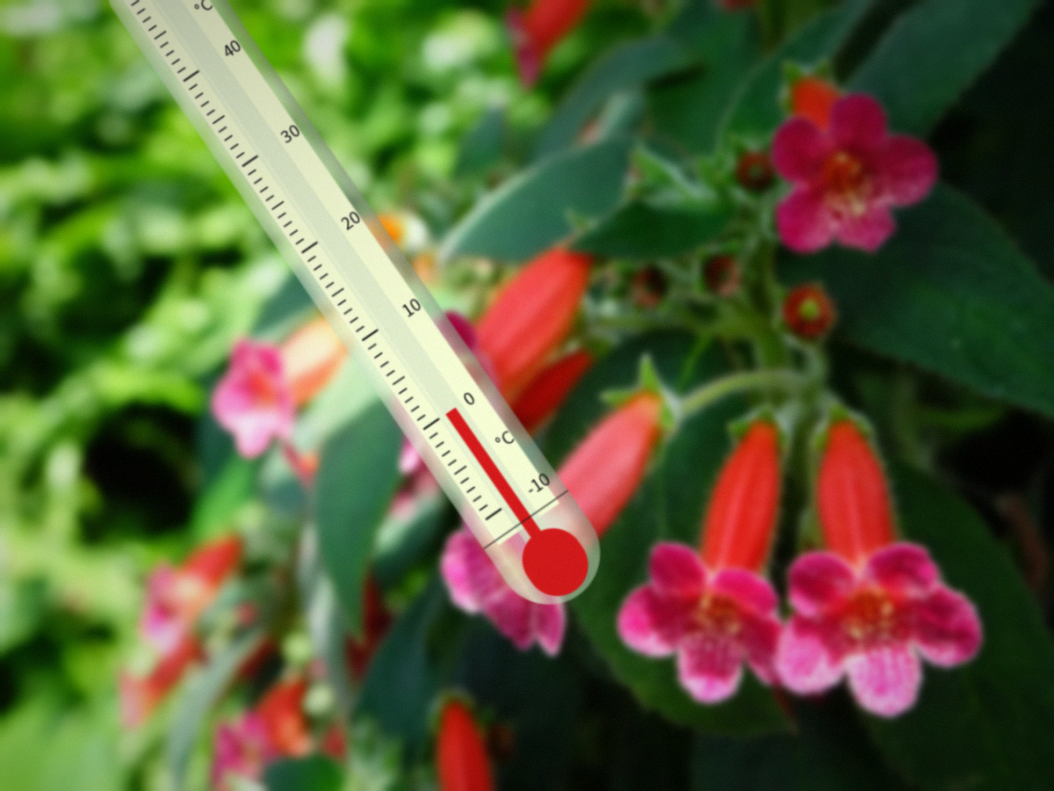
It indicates 0 °C
